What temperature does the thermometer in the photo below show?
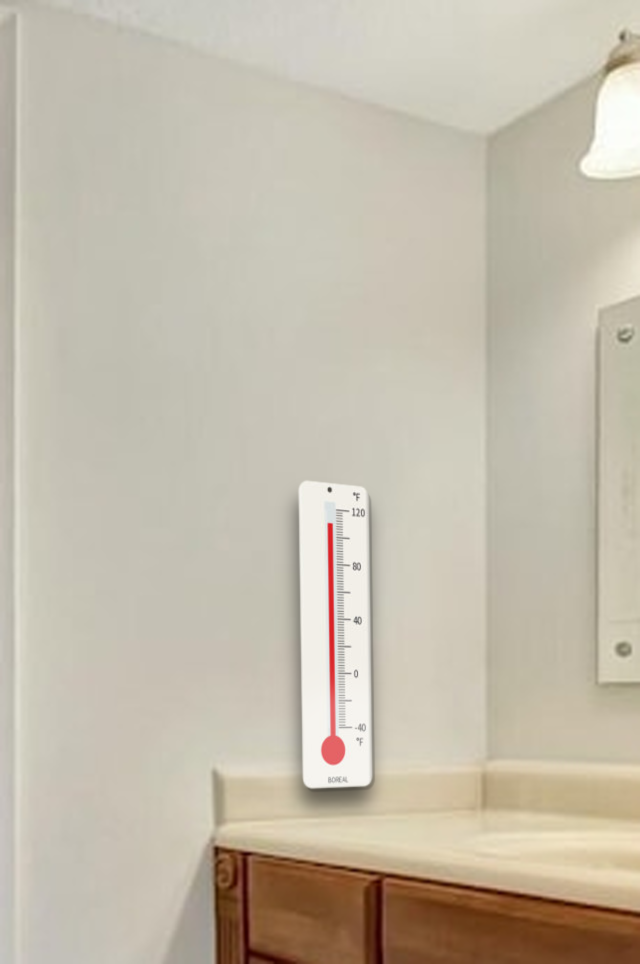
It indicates 110 °F
